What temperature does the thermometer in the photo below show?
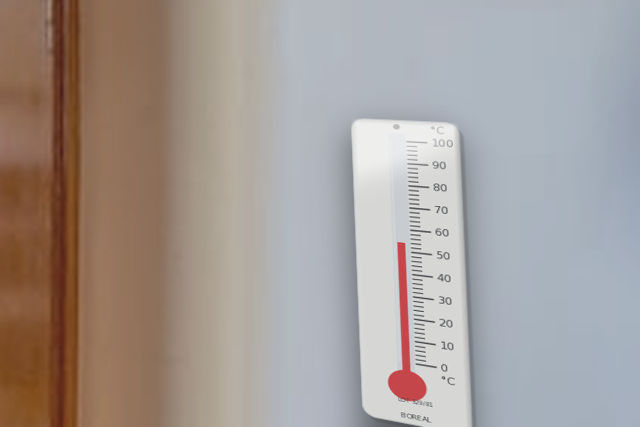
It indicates 54 °C
